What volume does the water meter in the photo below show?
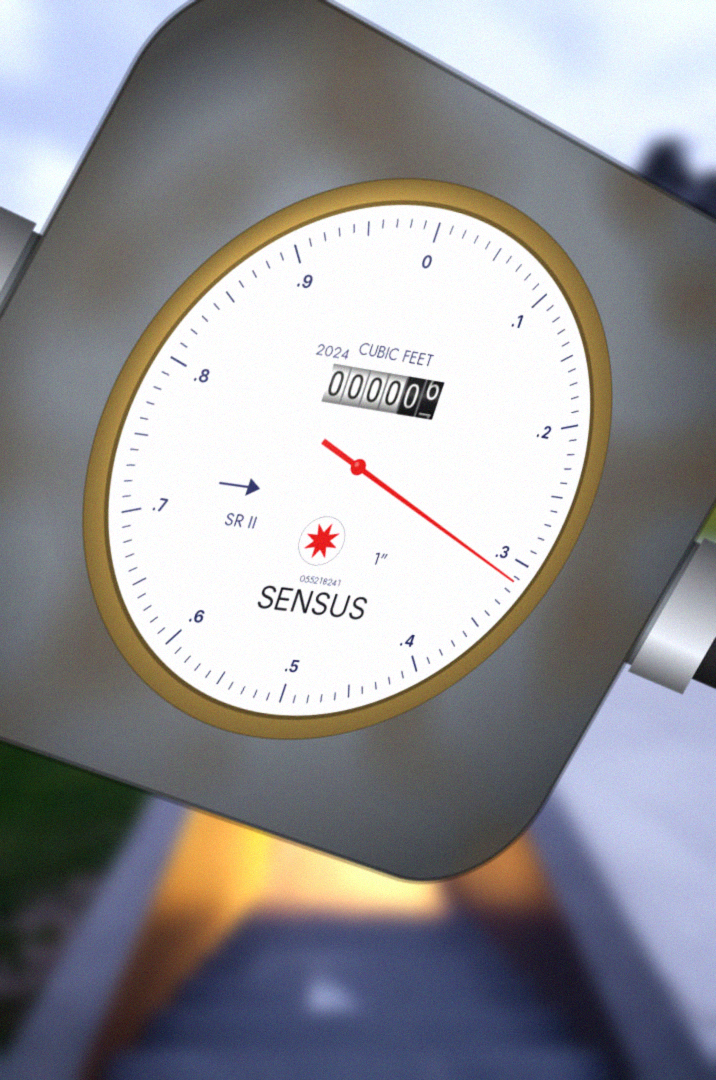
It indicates 6.31 ft³
